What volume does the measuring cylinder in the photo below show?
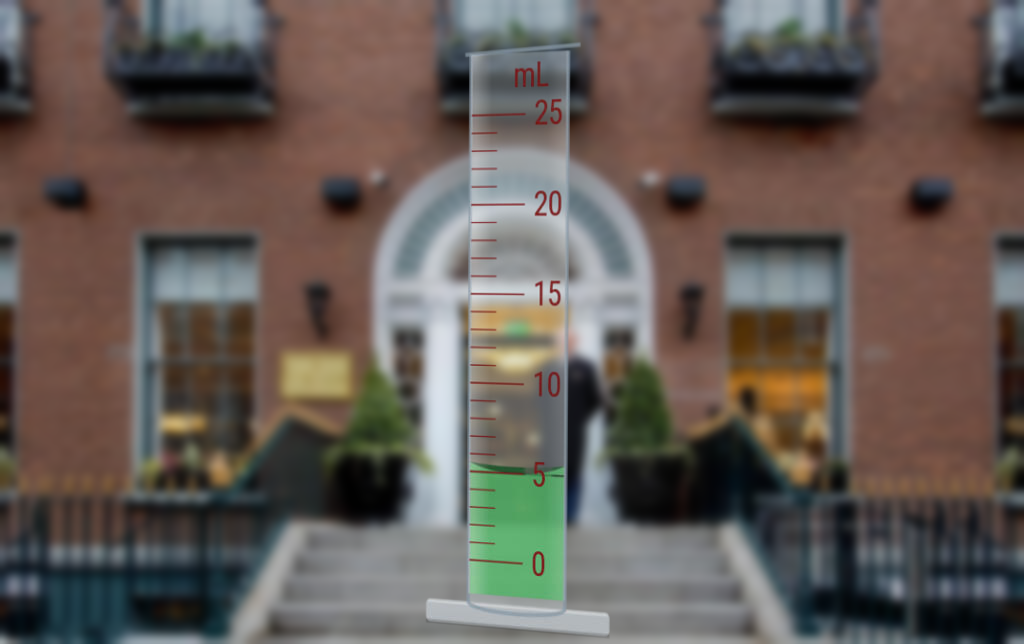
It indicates 5 mL
